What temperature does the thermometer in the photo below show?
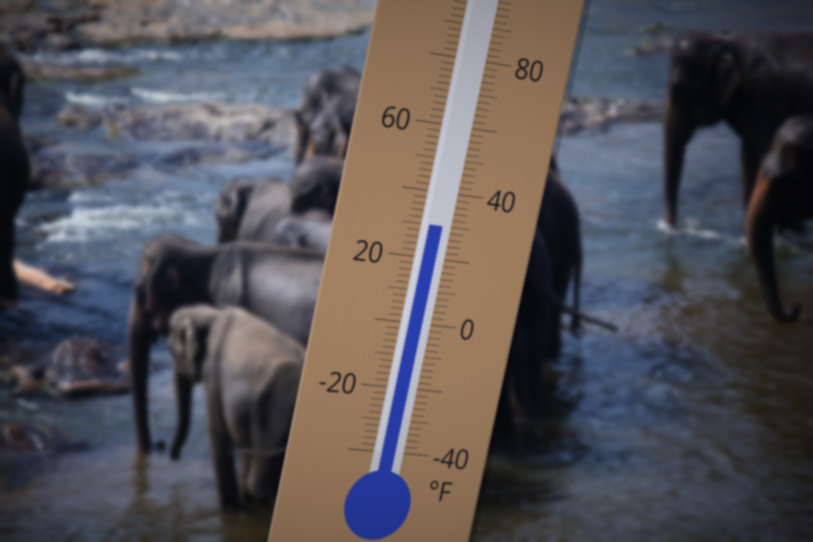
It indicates 30 °F
